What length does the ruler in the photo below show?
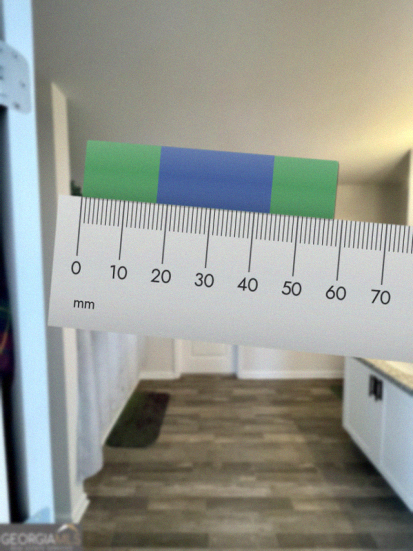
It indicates 58 mm
